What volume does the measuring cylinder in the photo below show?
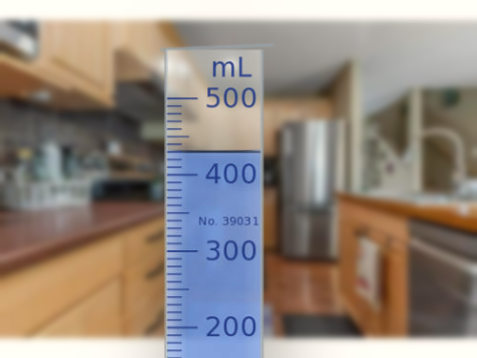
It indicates 430 mL
